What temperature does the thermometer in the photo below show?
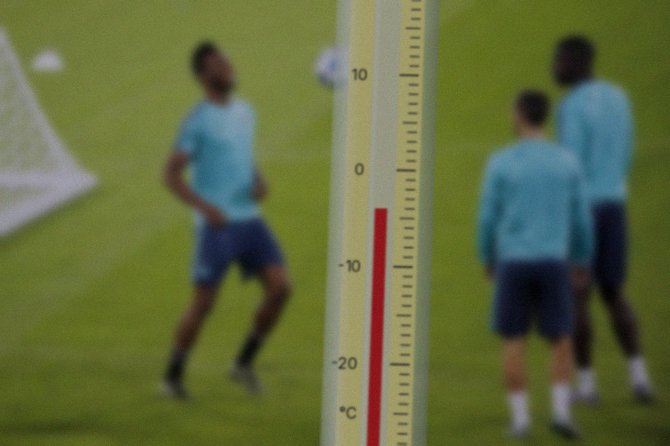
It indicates -4 °C
